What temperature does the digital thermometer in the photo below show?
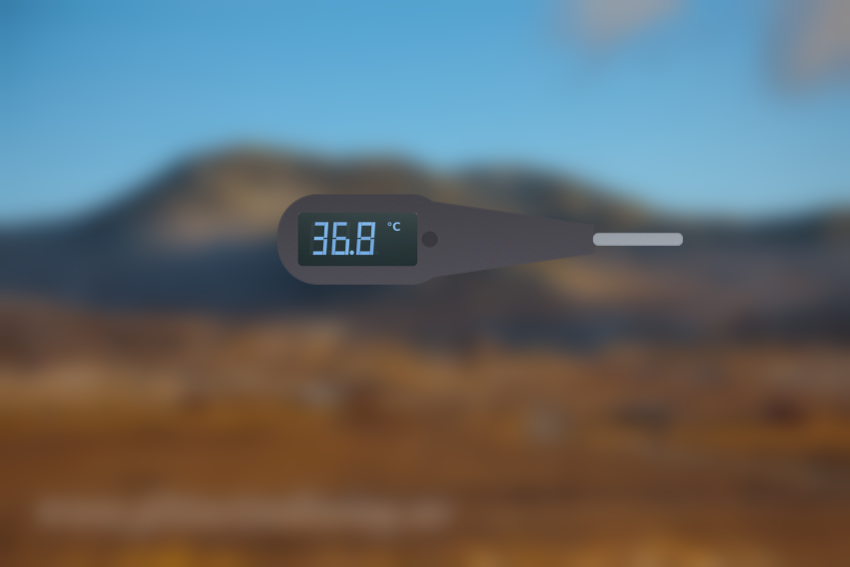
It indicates 36.8 °C
